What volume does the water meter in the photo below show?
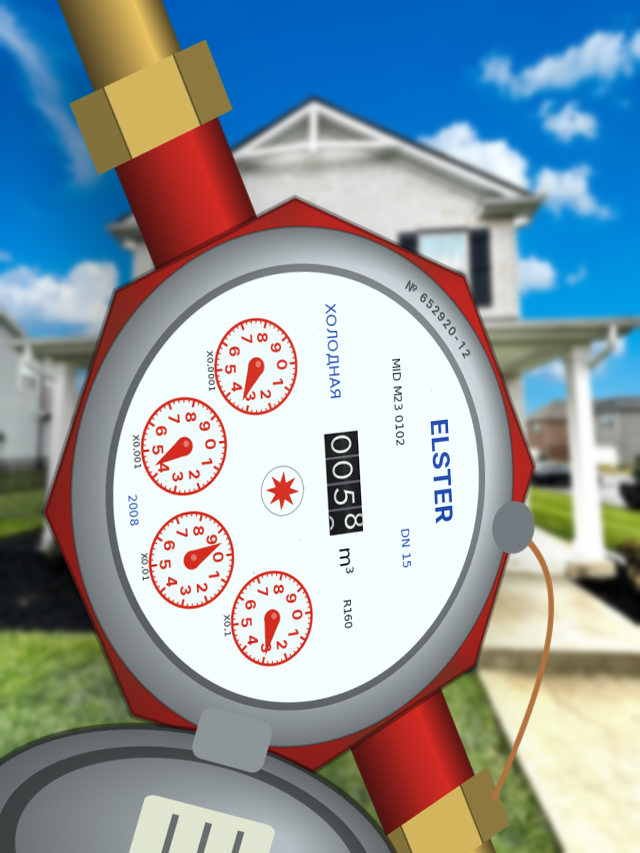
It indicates 58.2943 m³
